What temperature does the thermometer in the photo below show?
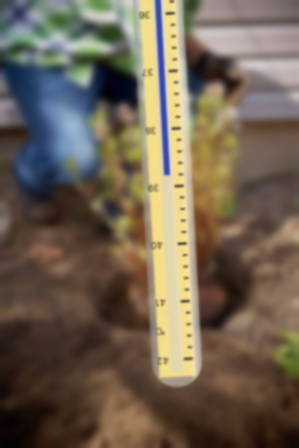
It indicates 38.8 °C
